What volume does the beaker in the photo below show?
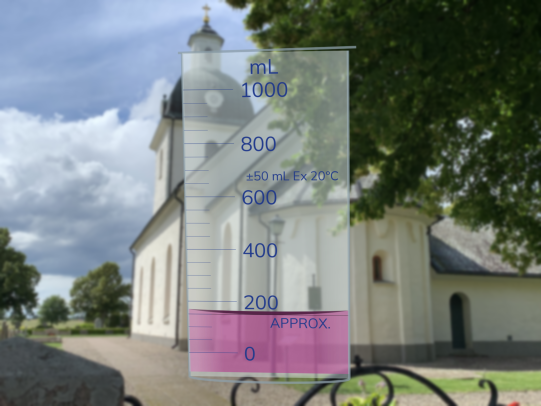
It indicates 150 mL
